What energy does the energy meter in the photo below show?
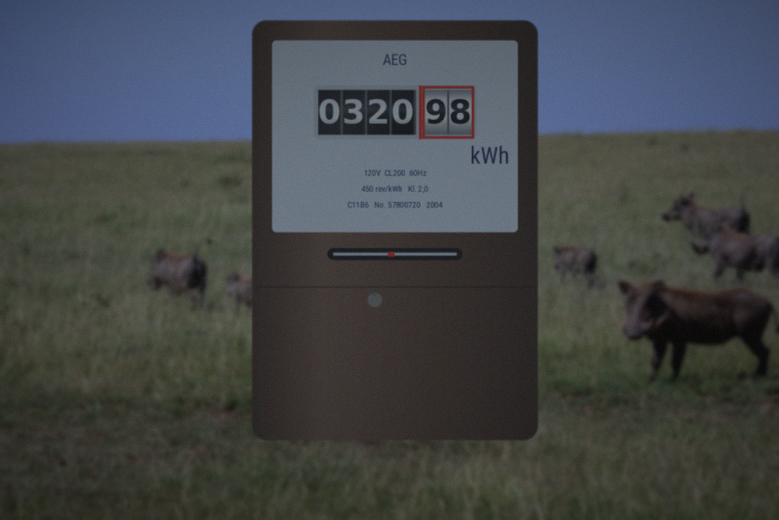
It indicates 320.98 kWh
